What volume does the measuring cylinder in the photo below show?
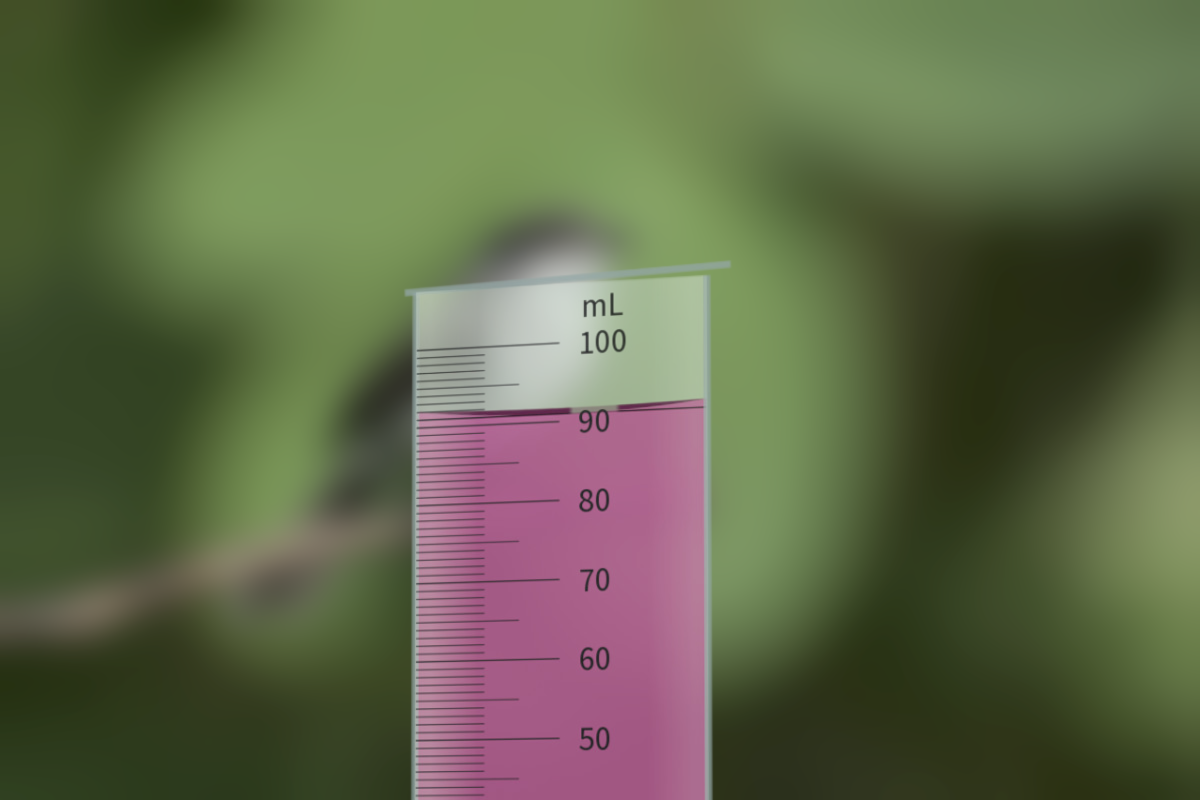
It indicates 91 mL
